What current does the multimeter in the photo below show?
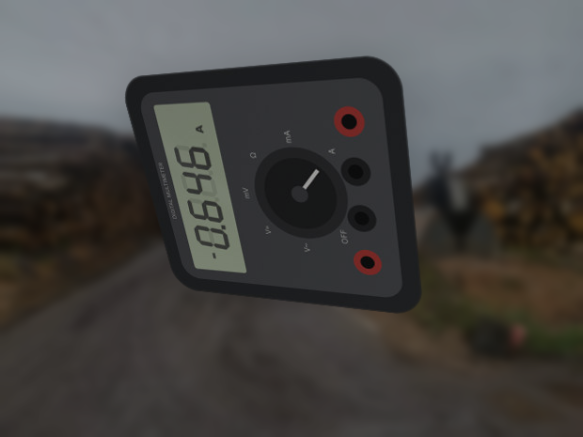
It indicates -0.646 A
